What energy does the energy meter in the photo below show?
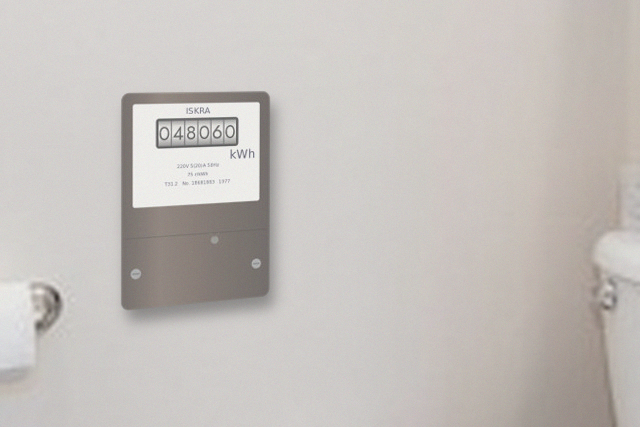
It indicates 48060 kWh
